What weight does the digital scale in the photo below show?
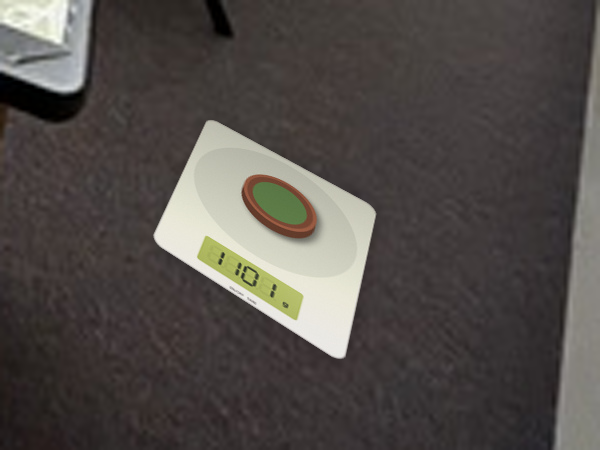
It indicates 1101 g
